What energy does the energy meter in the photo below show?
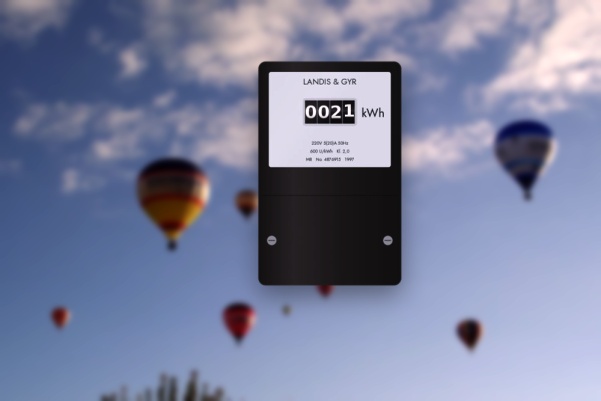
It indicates 21 kWh
